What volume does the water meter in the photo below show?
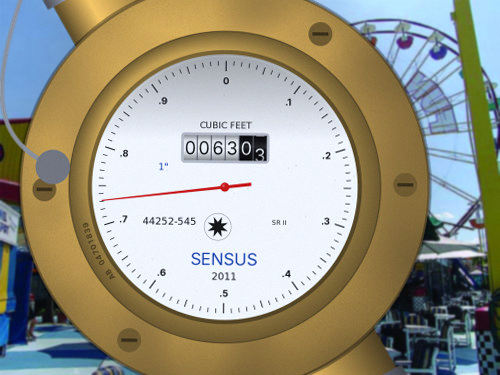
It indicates 6302.73 ft³
